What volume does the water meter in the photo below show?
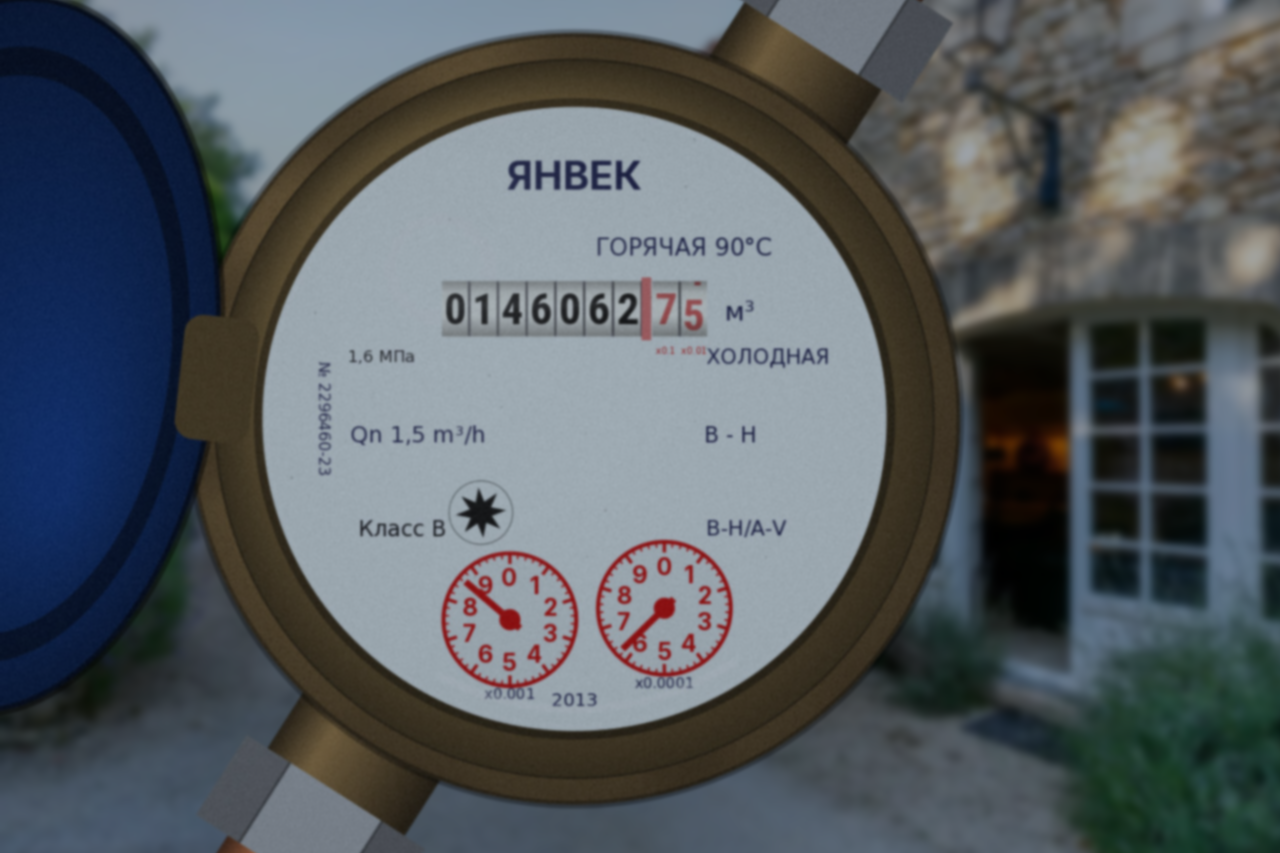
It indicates 146062.7486 m³
